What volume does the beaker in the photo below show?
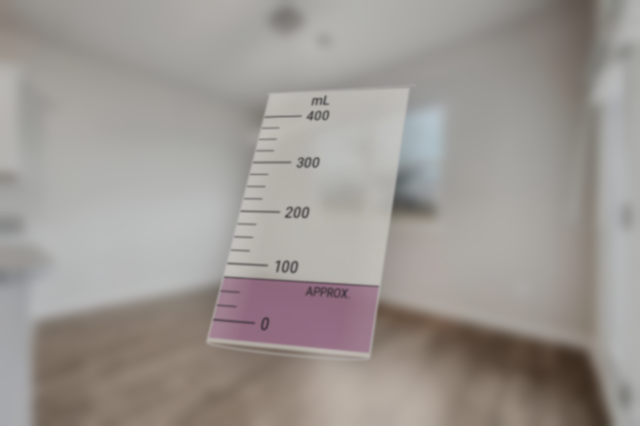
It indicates 75 mL
